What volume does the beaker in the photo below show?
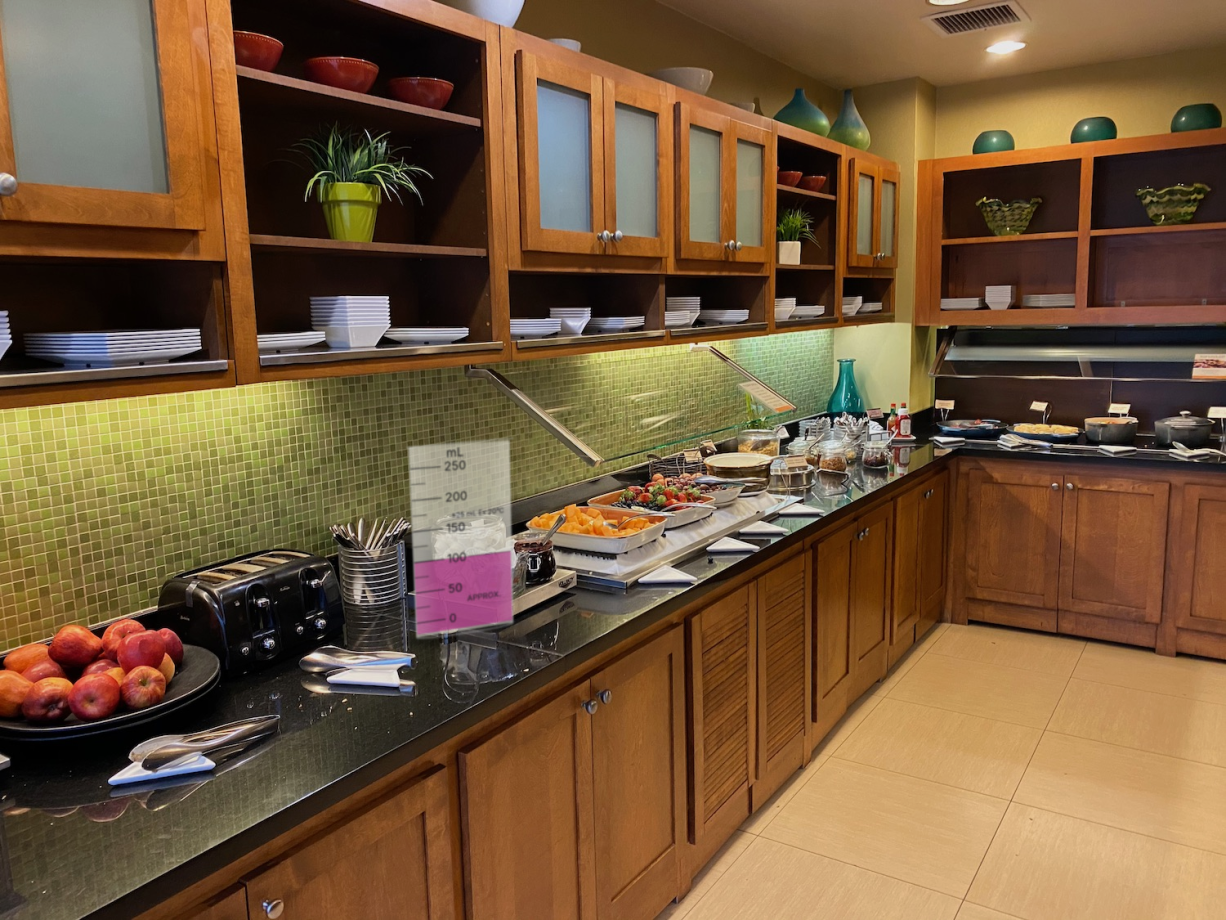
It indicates 100 mL
